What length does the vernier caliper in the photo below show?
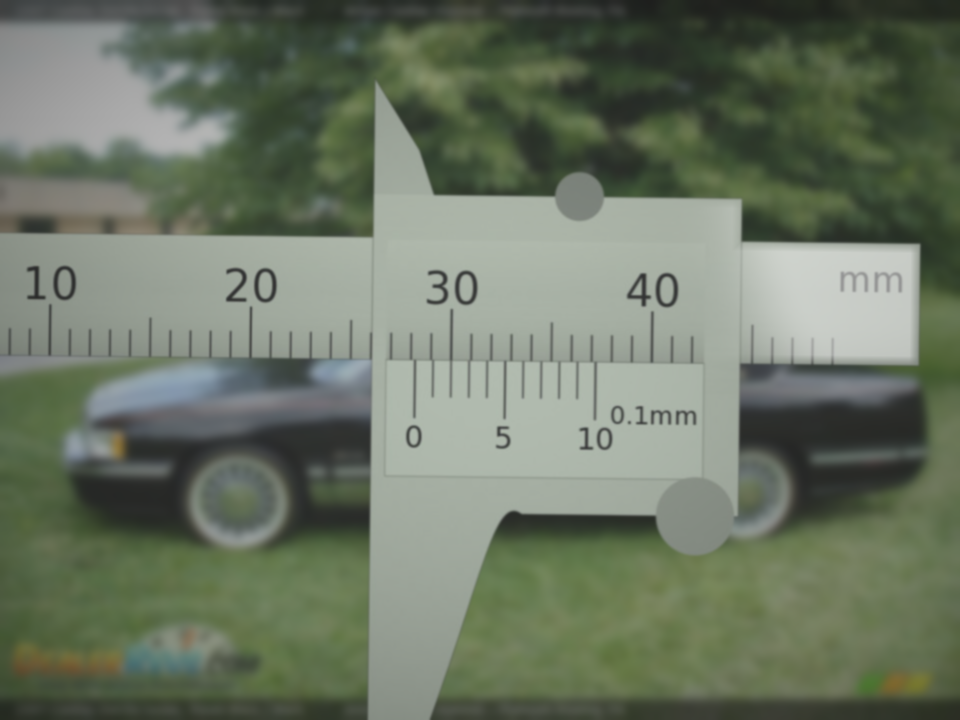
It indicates 28.2 mm
